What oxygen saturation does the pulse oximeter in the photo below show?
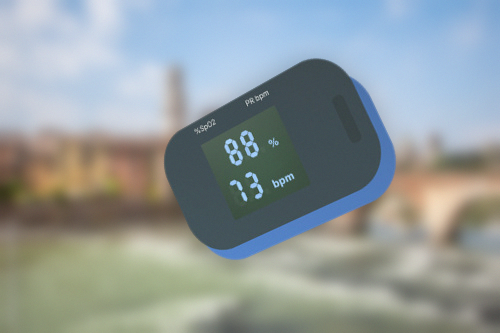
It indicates 88 %
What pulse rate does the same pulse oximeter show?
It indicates 73 bpm
